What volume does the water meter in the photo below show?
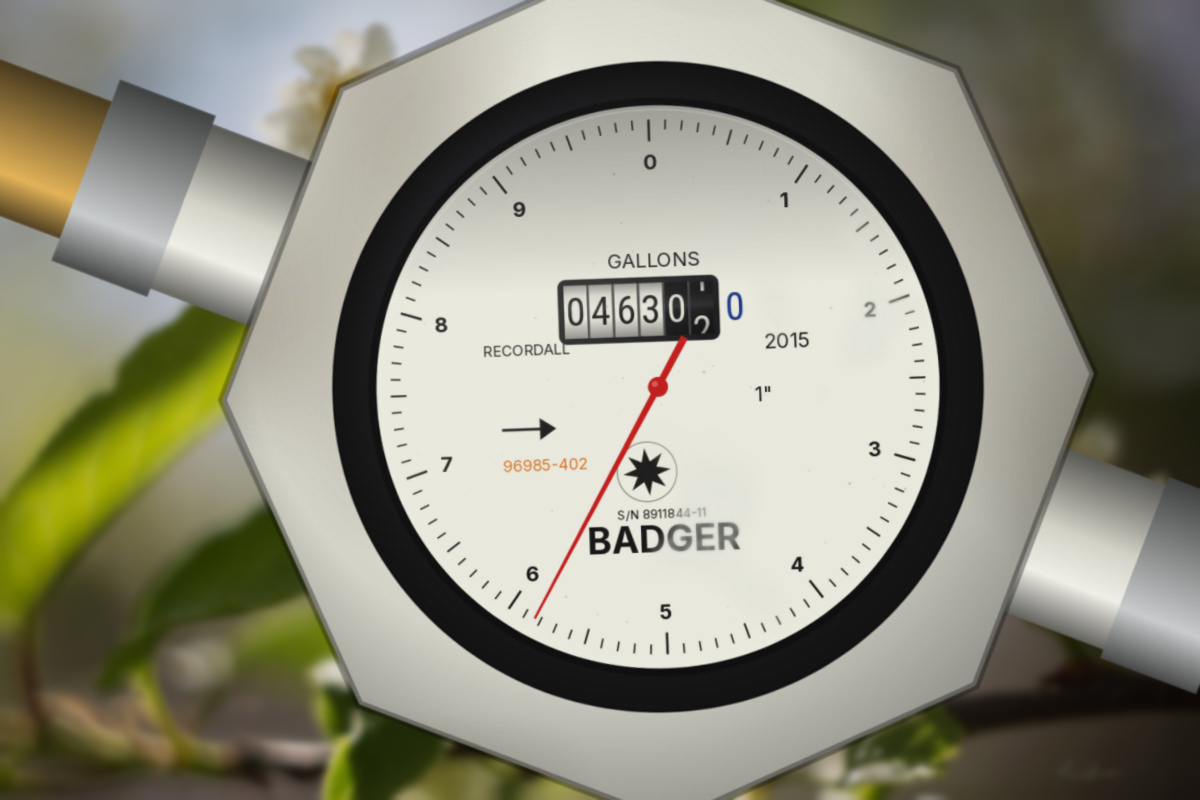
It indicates 463015.8 gal
